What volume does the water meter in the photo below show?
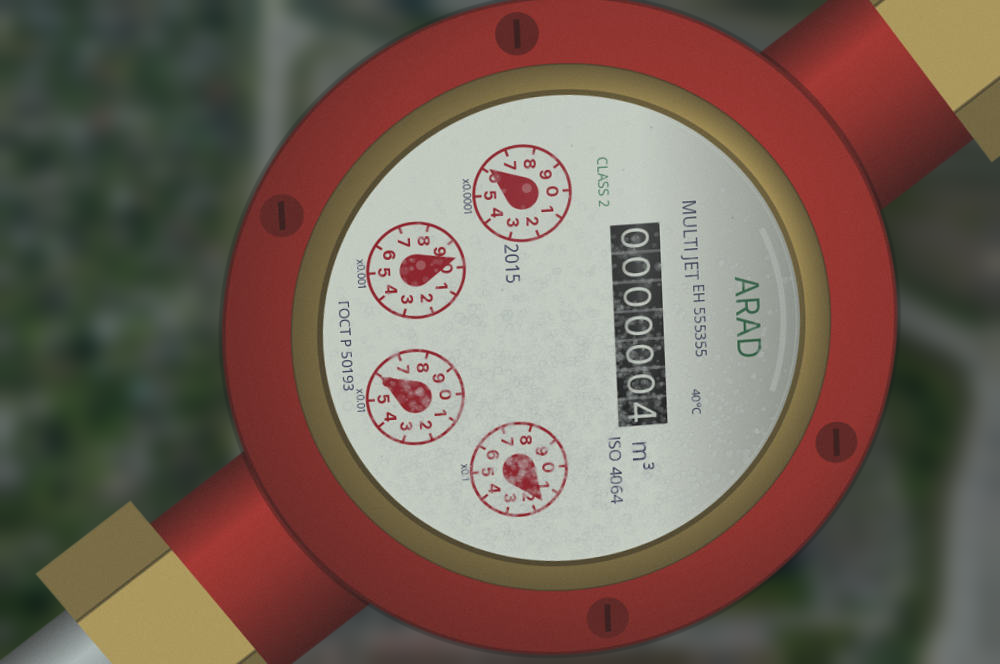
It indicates 4.1596 m³
